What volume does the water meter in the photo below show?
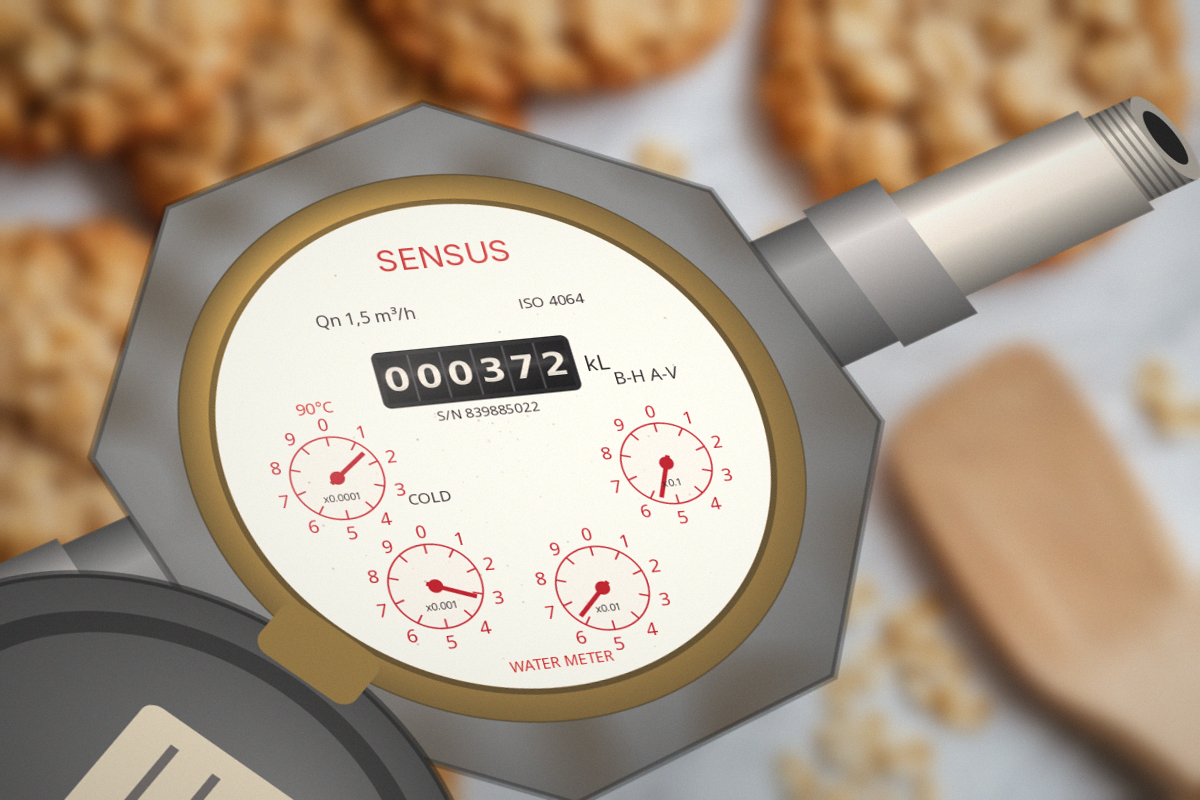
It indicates 372.5631 kL
